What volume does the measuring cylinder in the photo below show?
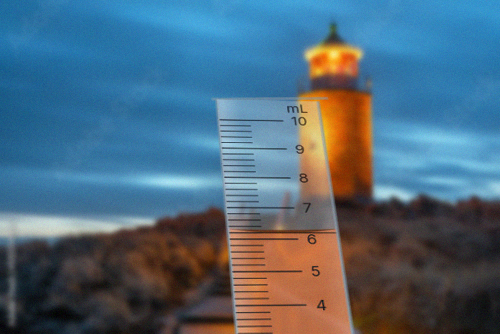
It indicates 6.2 mL
